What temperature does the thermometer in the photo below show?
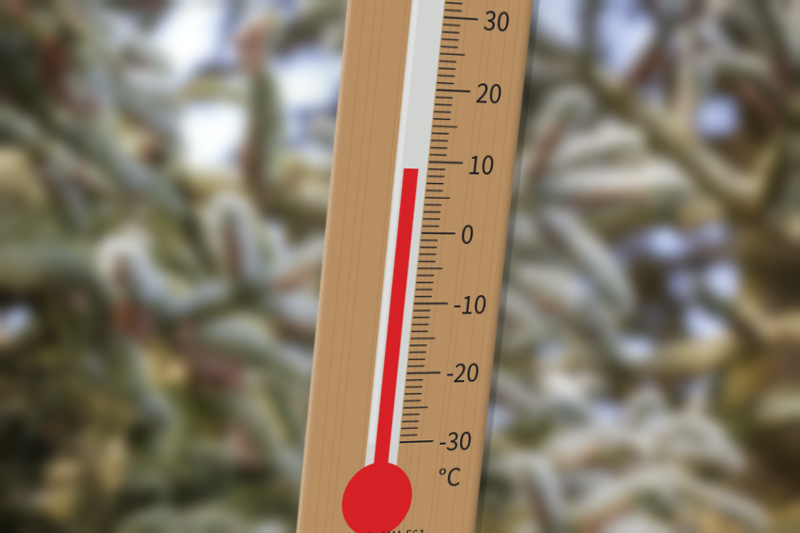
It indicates 9 °C
